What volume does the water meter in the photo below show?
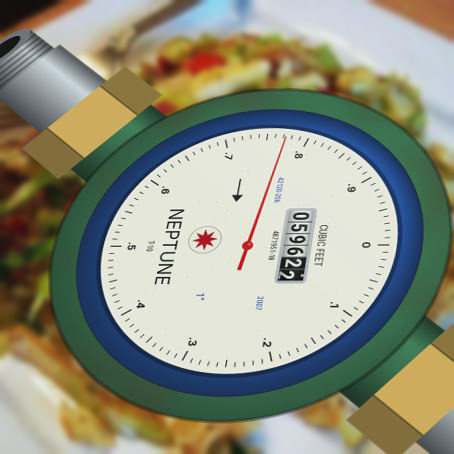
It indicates 59621.77 ft³
